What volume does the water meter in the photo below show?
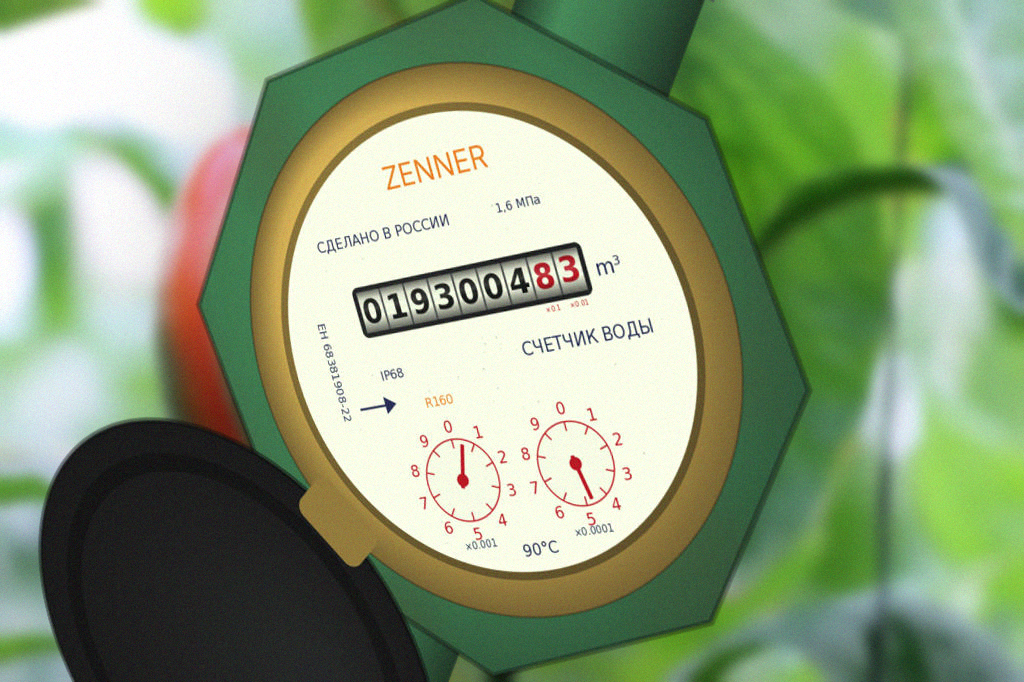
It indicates 193004.8304 m³
